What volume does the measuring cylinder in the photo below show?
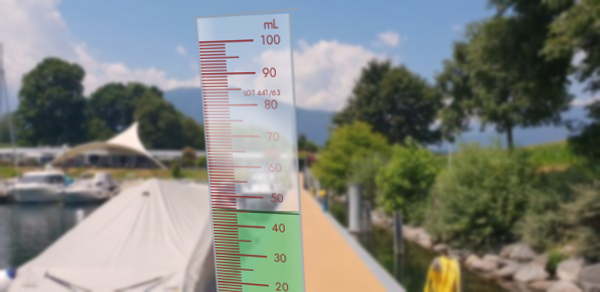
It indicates 45 mL
